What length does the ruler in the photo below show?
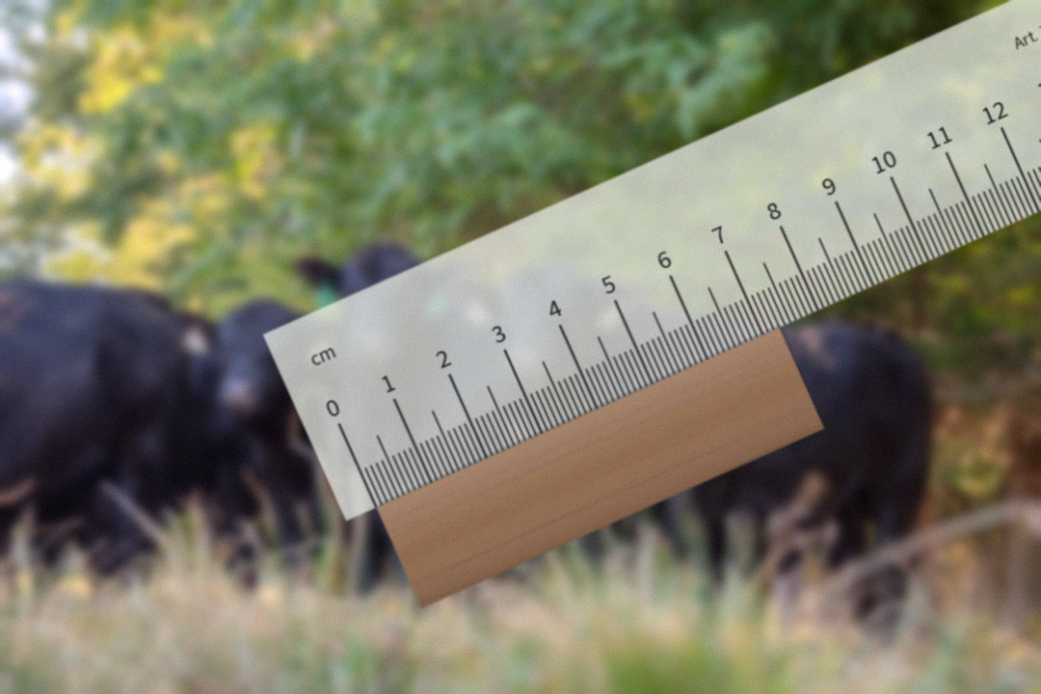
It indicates 7.3 cm
